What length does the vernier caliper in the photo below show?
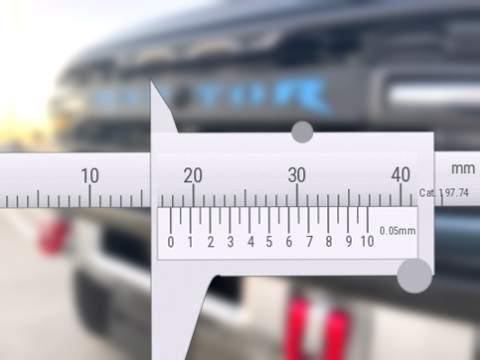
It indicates 17.8 mm
